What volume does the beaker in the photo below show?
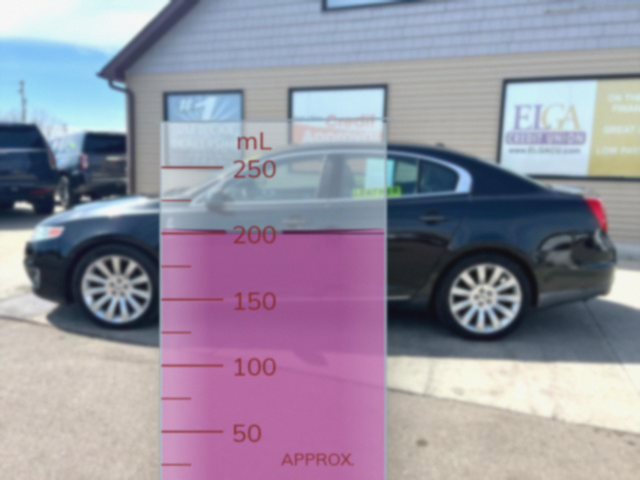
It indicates 200 mL
